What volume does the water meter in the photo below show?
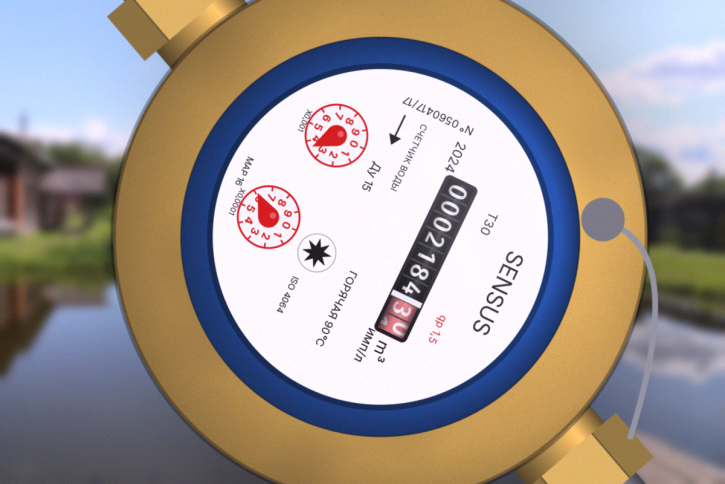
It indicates 2184.3036 m³
